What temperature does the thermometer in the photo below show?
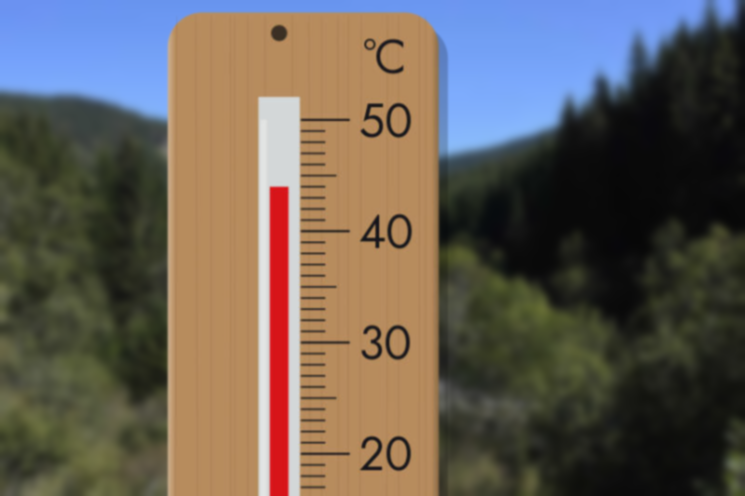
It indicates 44 °C
